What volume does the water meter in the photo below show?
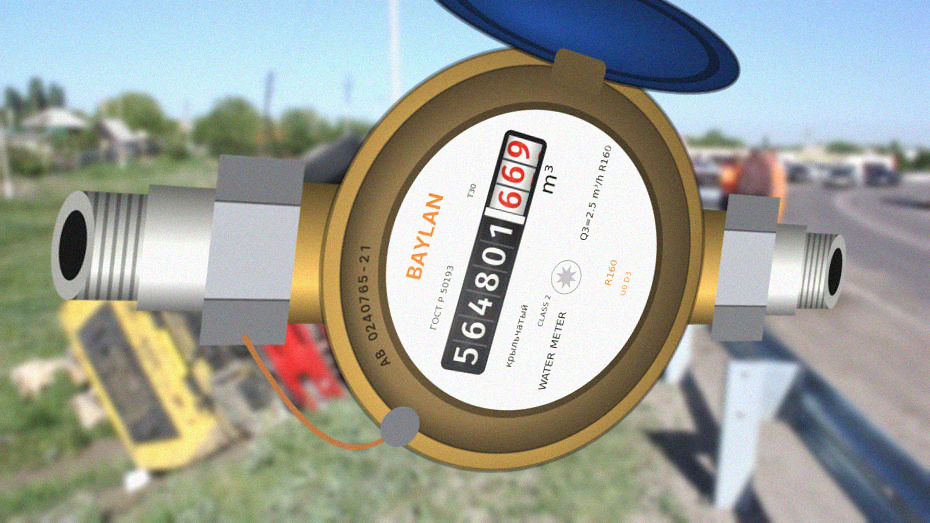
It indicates 564801.669 m³
